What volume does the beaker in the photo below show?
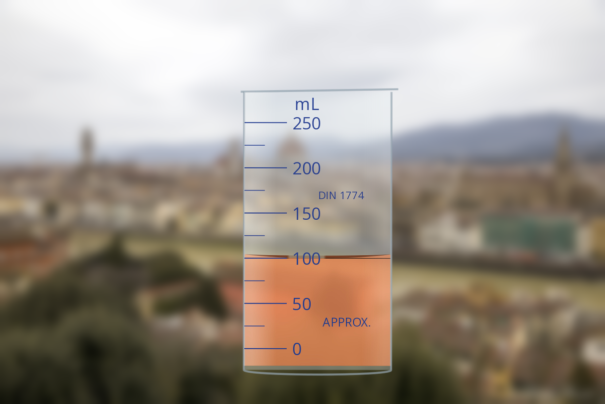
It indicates 100 mL
